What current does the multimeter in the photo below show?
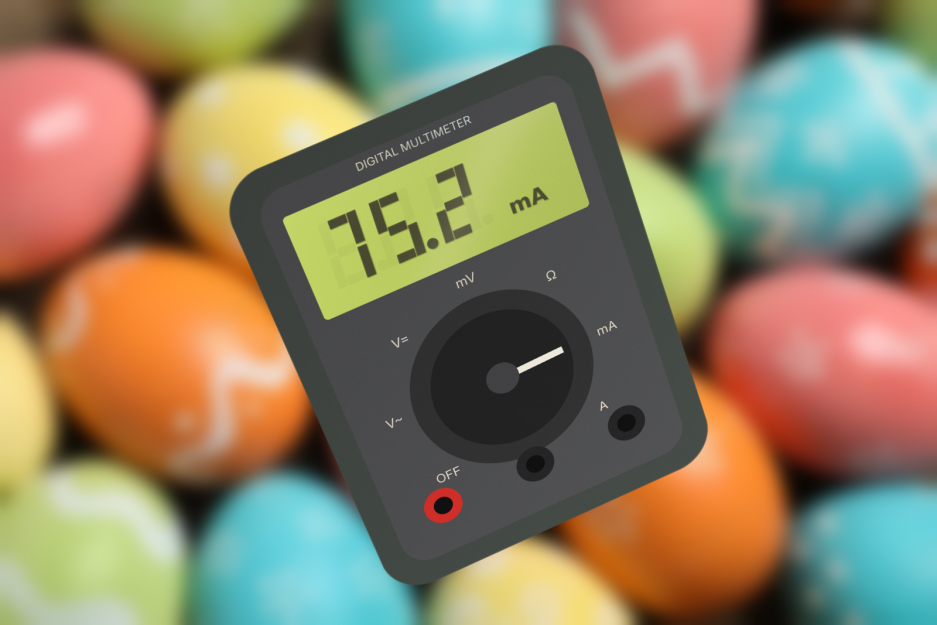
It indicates 75.2 mA
